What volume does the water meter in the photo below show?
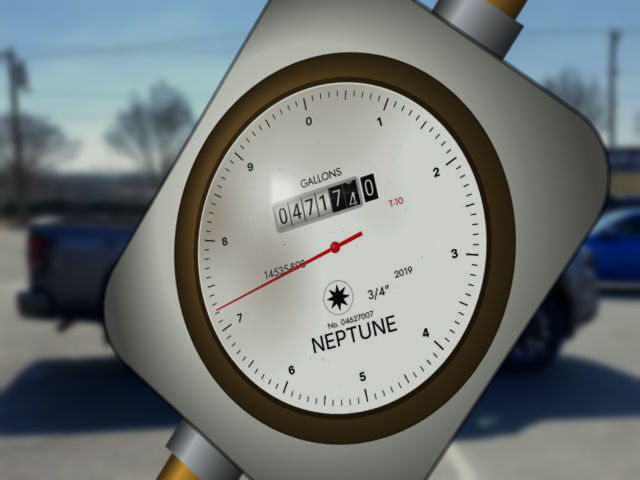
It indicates 471737.2 gal
